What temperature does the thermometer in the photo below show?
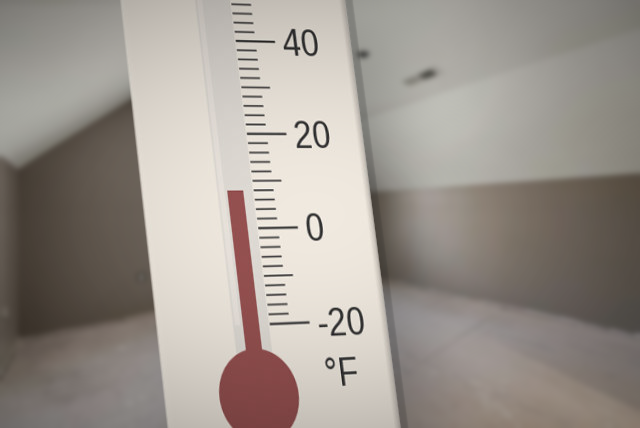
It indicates 8 °F
